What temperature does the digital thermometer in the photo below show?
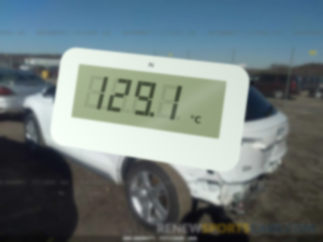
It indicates 129.1 °C
